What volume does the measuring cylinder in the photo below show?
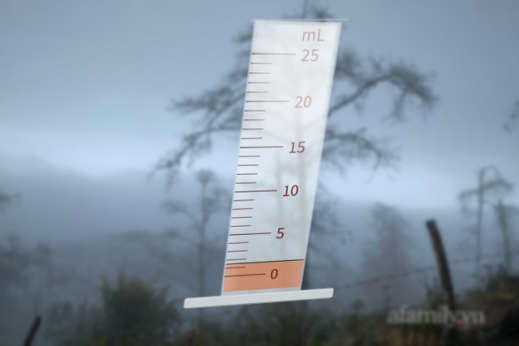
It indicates 1.5 mL
